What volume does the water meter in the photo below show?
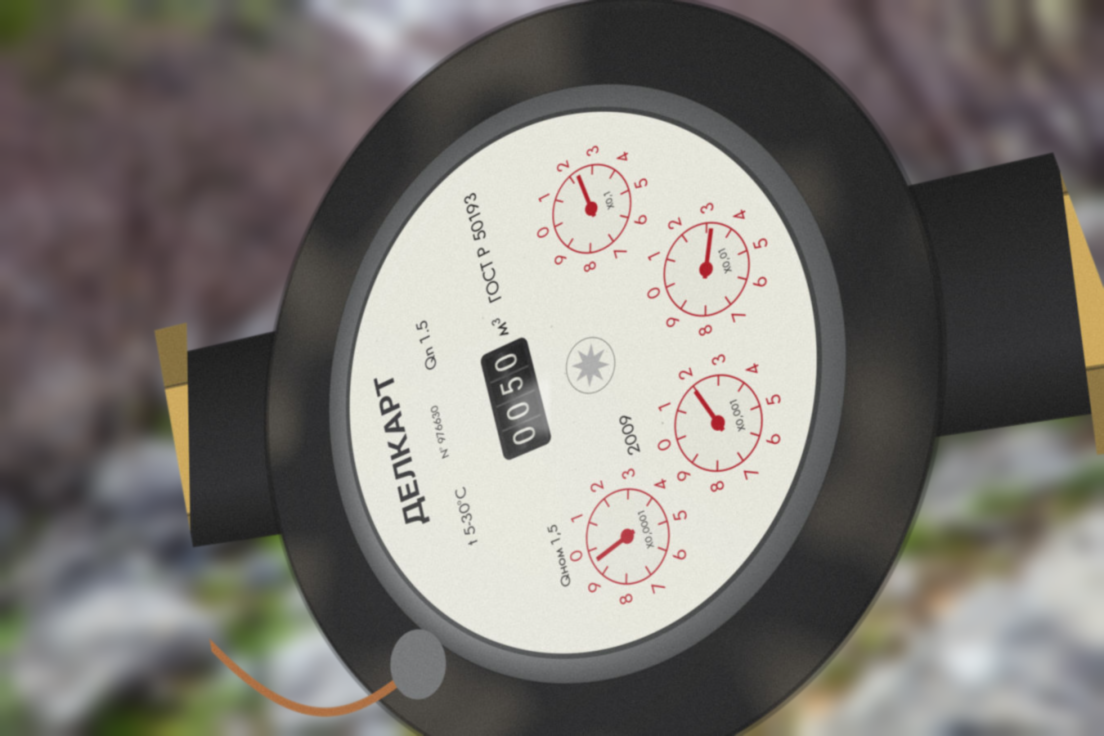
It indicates 50.2319 m³
